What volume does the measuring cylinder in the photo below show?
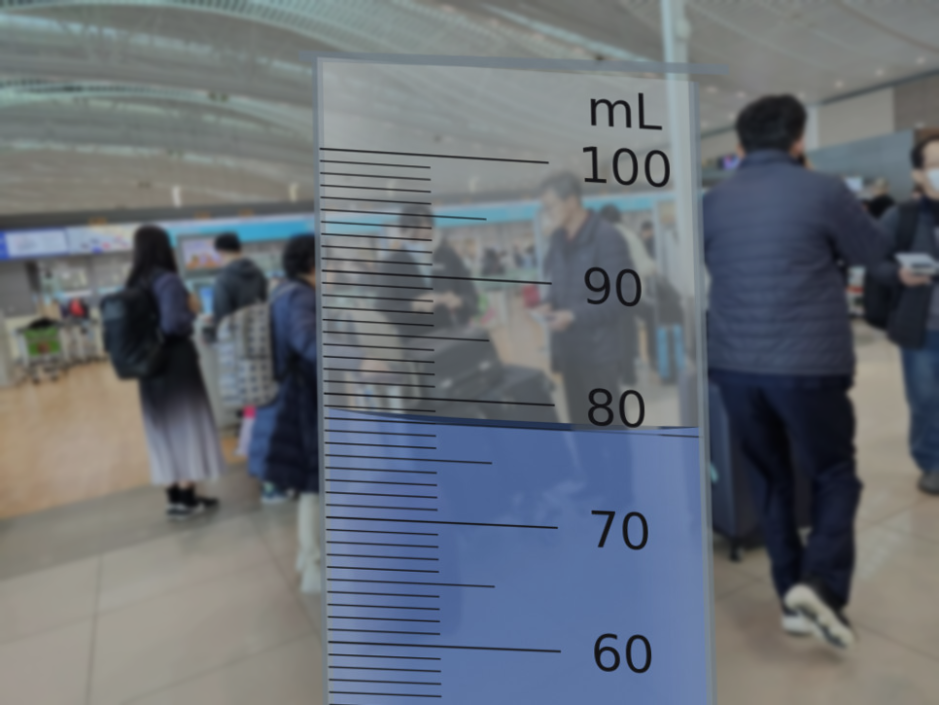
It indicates 78 mL
